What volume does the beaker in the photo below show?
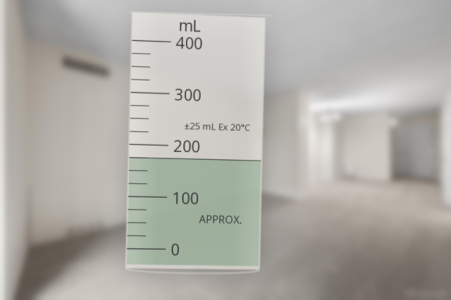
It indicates 175 mL
